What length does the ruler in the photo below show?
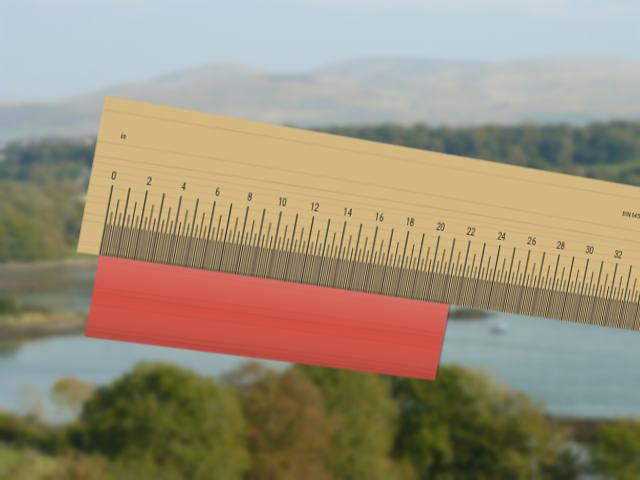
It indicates 21.5 in
